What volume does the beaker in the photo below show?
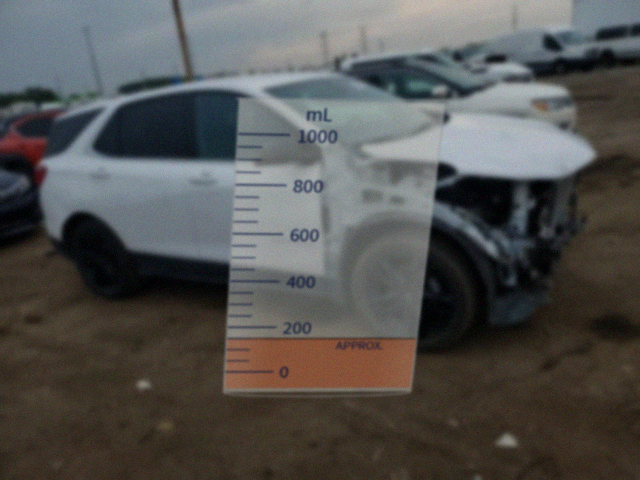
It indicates 150 mL
